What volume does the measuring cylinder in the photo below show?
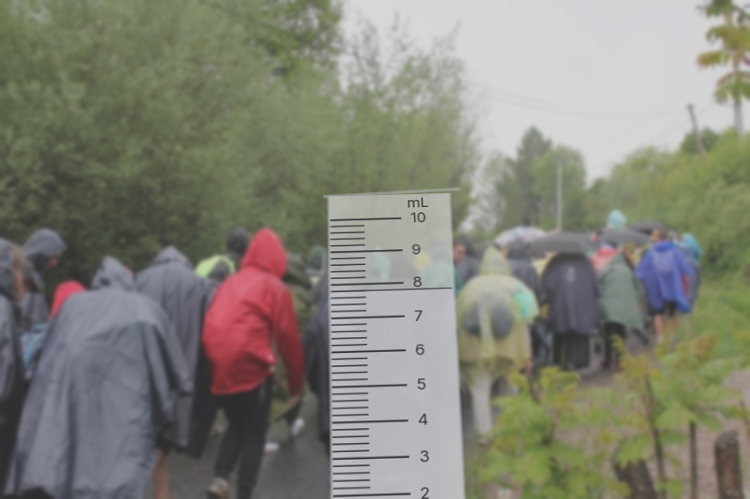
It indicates 7.8 mL
